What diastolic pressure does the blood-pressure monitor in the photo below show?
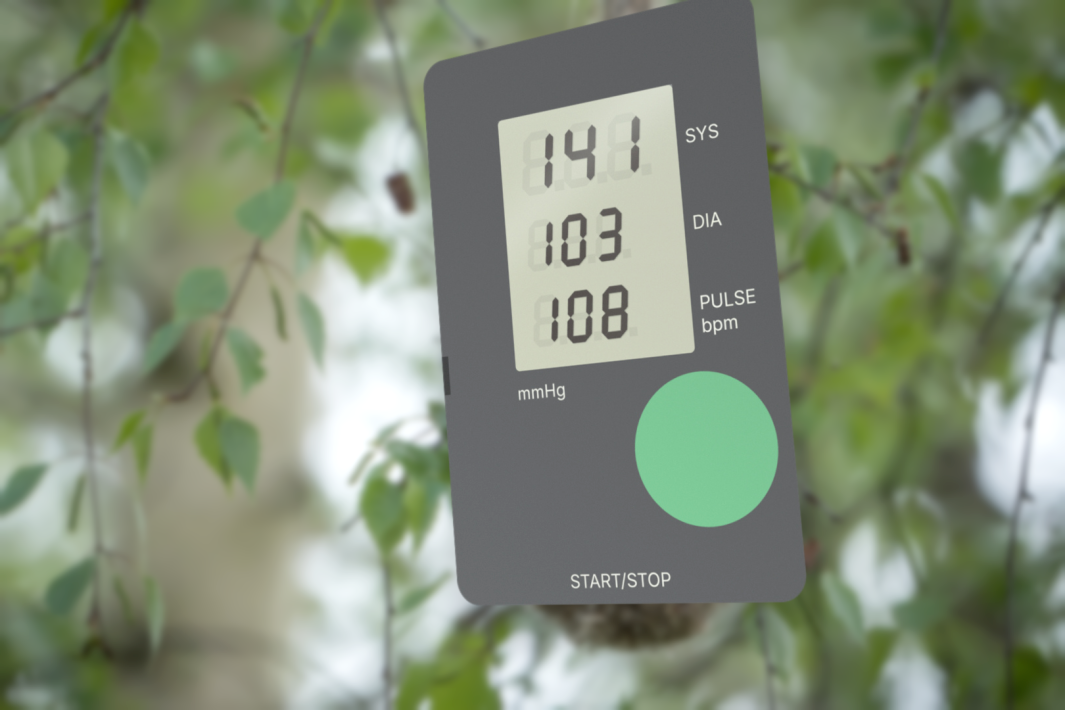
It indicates 103 mmHg
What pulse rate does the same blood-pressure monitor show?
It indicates 108 bpm
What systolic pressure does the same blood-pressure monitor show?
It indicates 141 mmHg
